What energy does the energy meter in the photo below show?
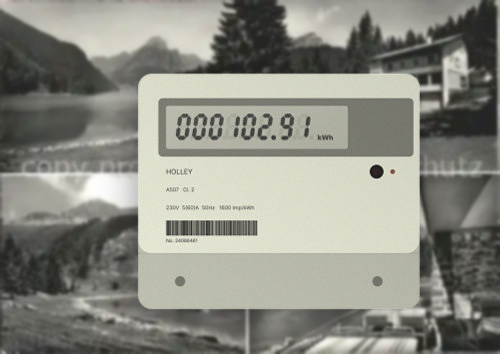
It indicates 102.91 kWh
